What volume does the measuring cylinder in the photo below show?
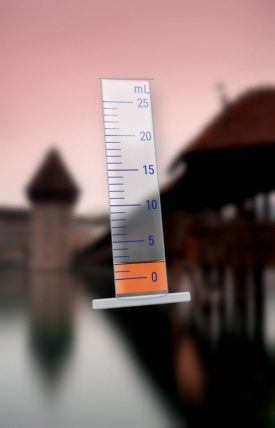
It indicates 2 mL
